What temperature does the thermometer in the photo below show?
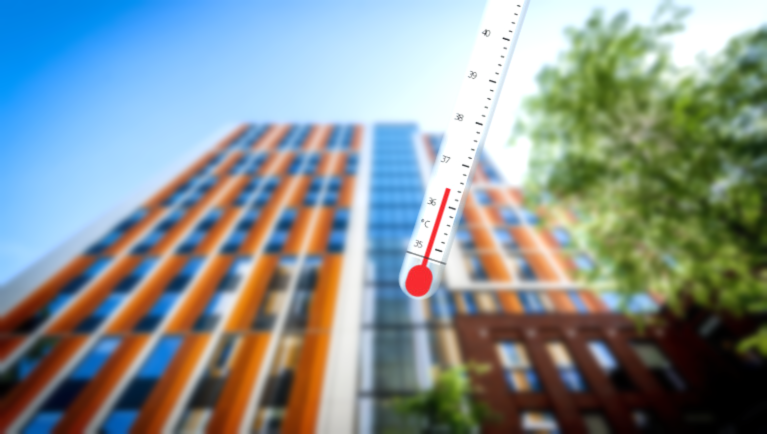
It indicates 36.4 °C
